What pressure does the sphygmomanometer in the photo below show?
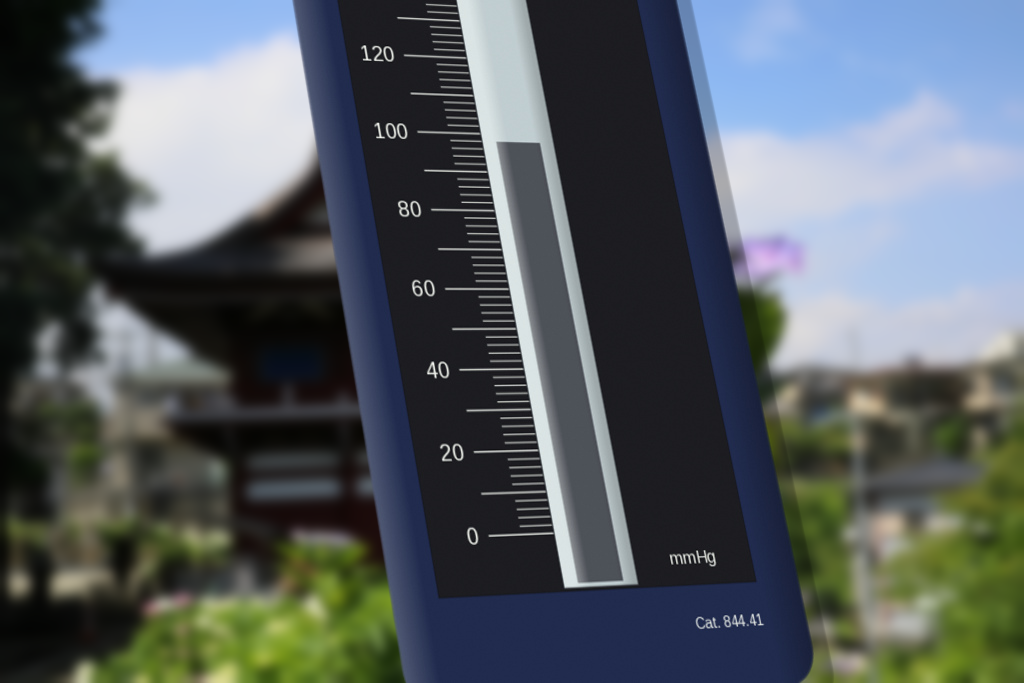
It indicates 98 mmHg
